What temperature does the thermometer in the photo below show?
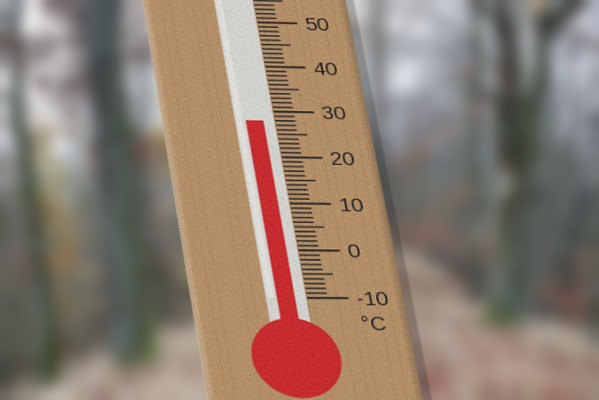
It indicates 28 °C
